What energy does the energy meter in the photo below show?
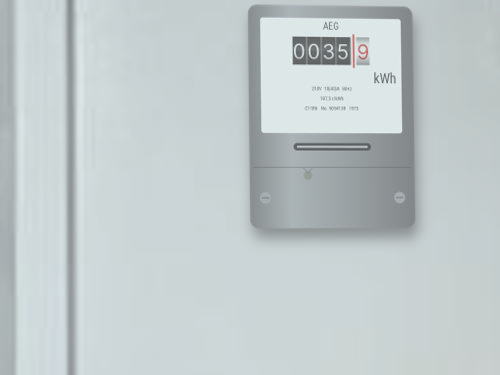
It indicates 35.9 kWh
